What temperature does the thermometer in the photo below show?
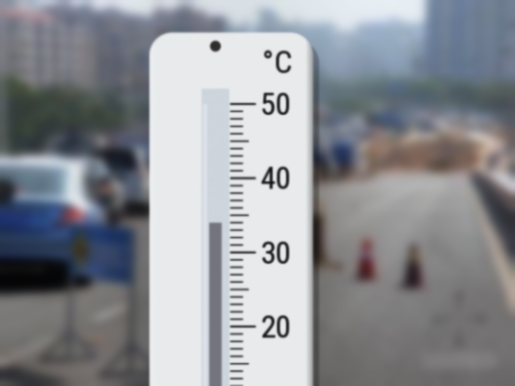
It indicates 34 °C
